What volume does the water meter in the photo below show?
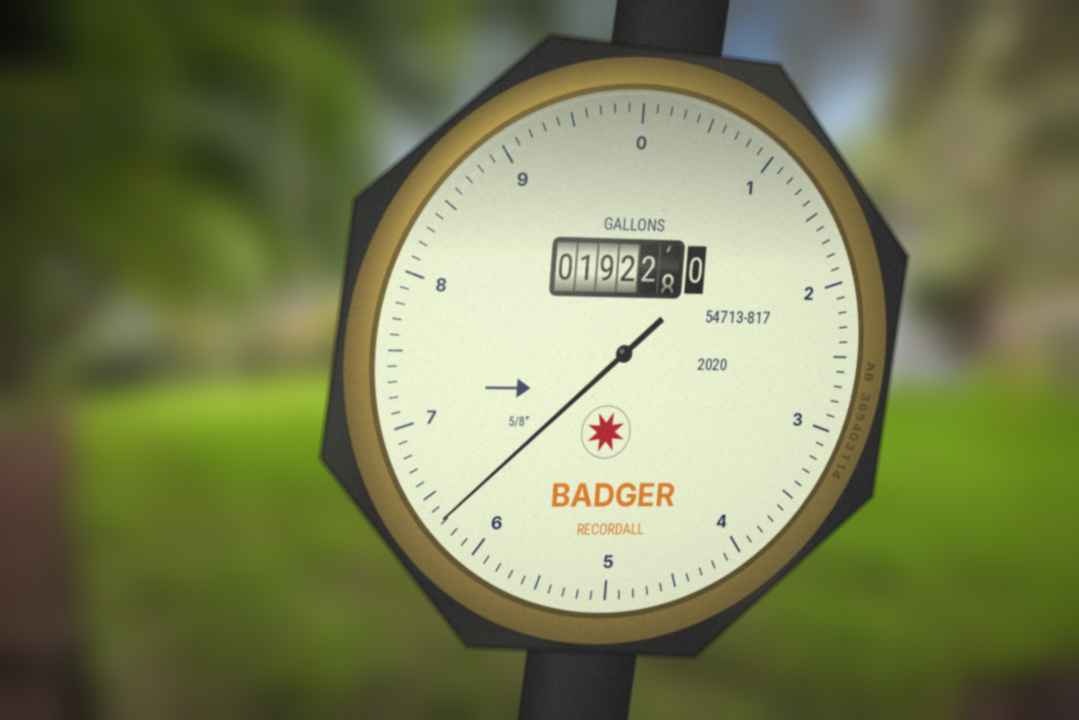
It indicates 192276.3 gal
